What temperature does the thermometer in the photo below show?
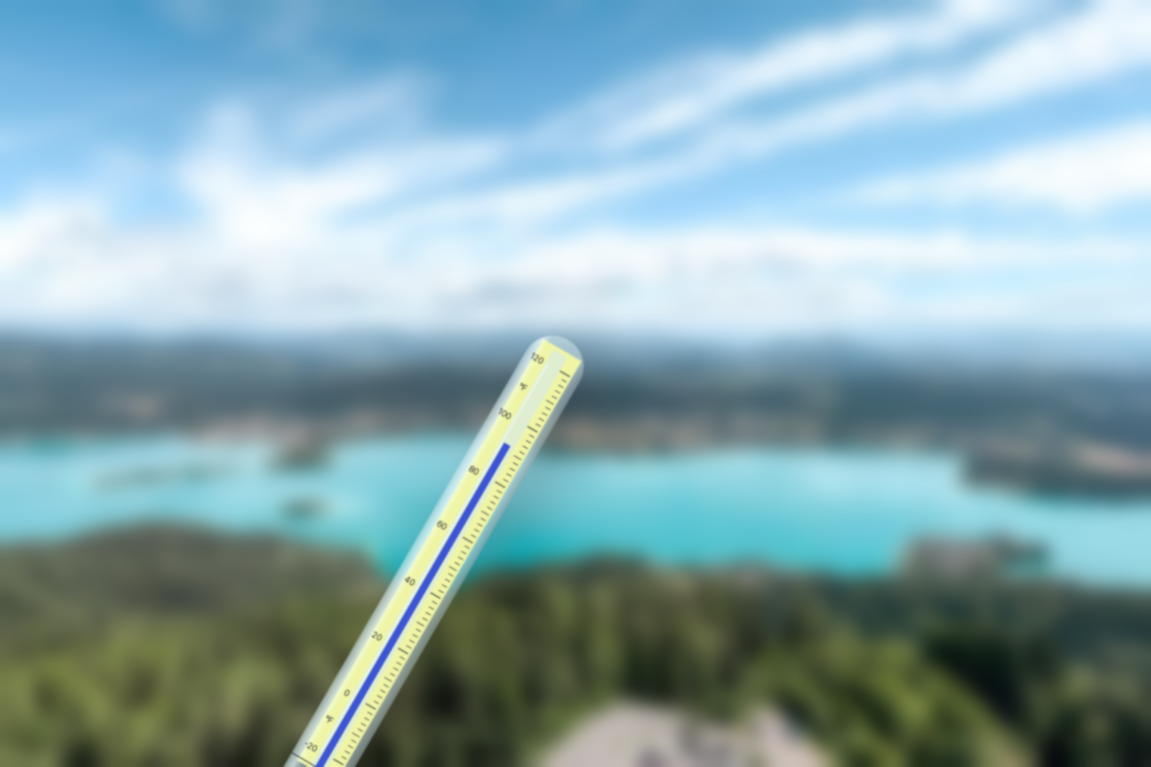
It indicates 92 °F
